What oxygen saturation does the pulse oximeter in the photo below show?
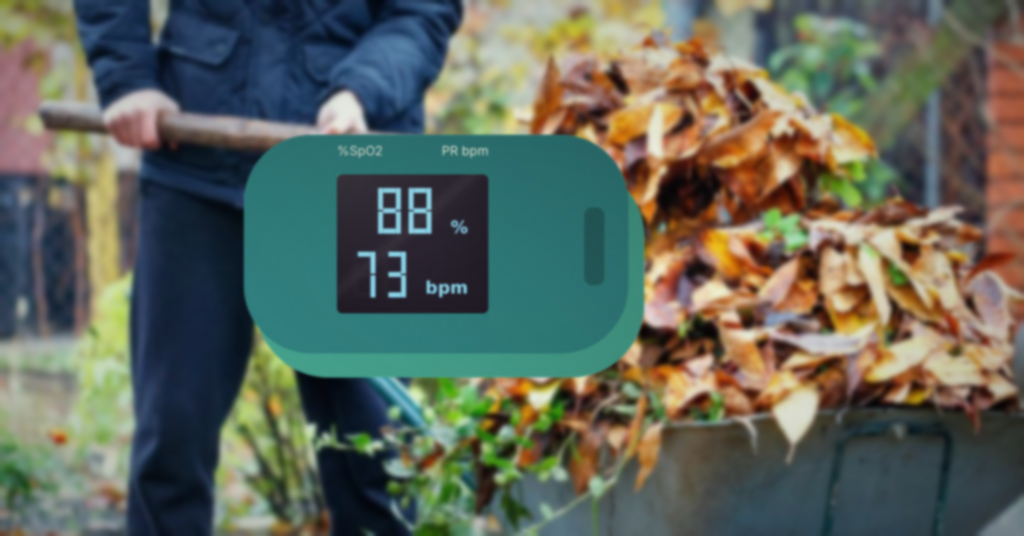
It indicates 88 %
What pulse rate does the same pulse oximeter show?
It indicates 73 bpm
